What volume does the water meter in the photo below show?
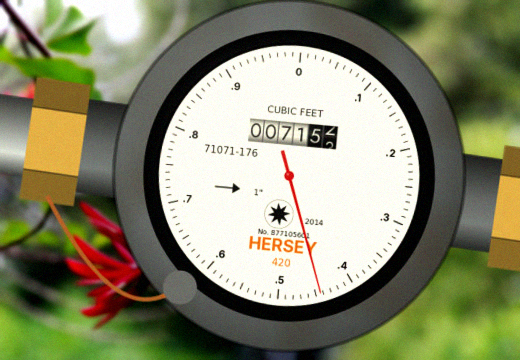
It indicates 7152.44 ft³
